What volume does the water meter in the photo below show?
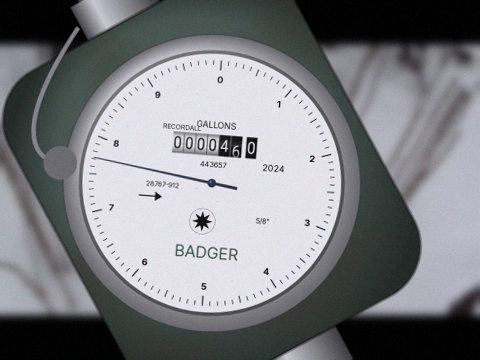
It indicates 457.7 gal
